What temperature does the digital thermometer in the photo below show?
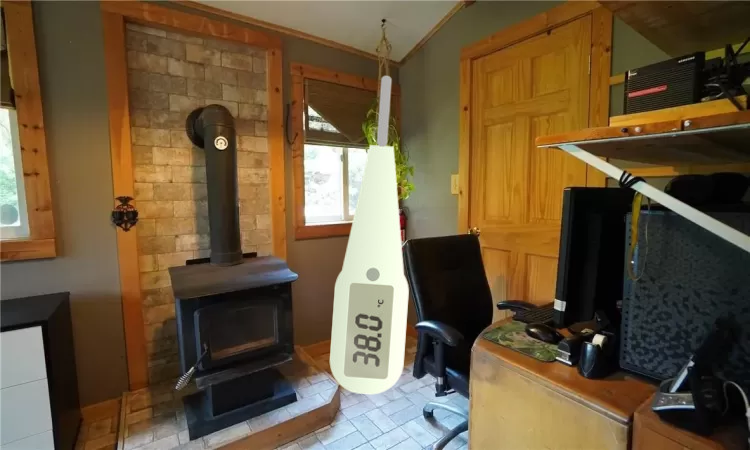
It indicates 38.0 °C
